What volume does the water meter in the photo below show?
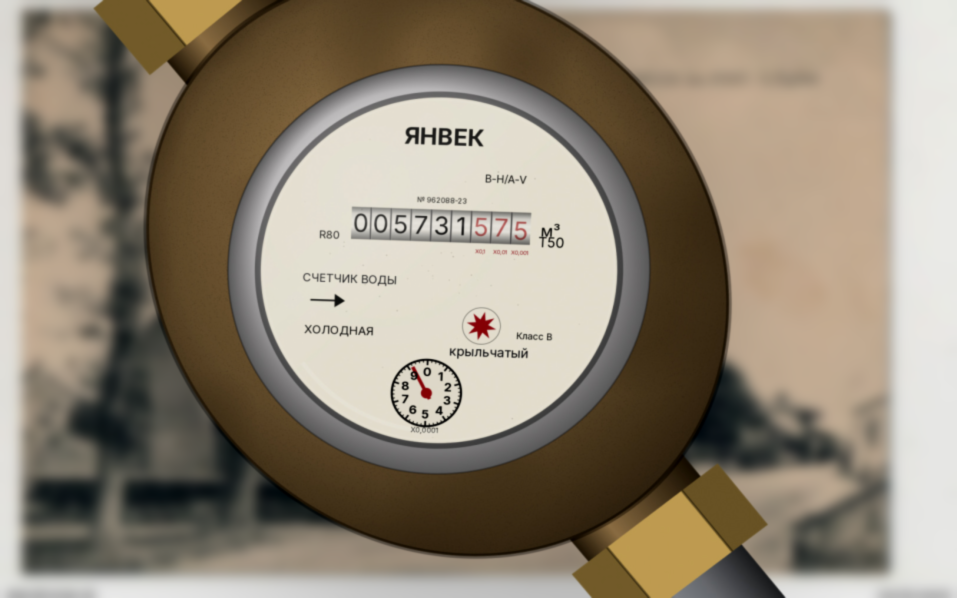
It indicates 5731.5749 m³
